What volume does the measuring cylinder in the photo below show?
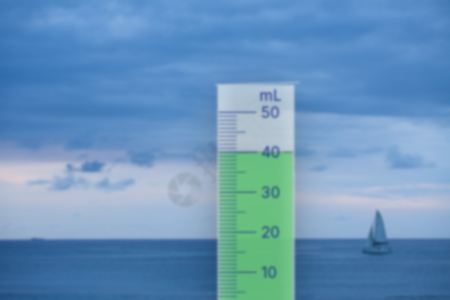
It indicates 40 mL
